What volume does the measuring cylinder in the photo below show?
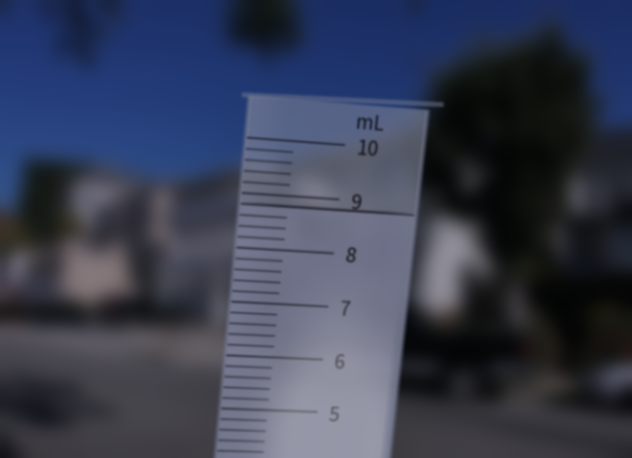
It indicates 8.8 mL
